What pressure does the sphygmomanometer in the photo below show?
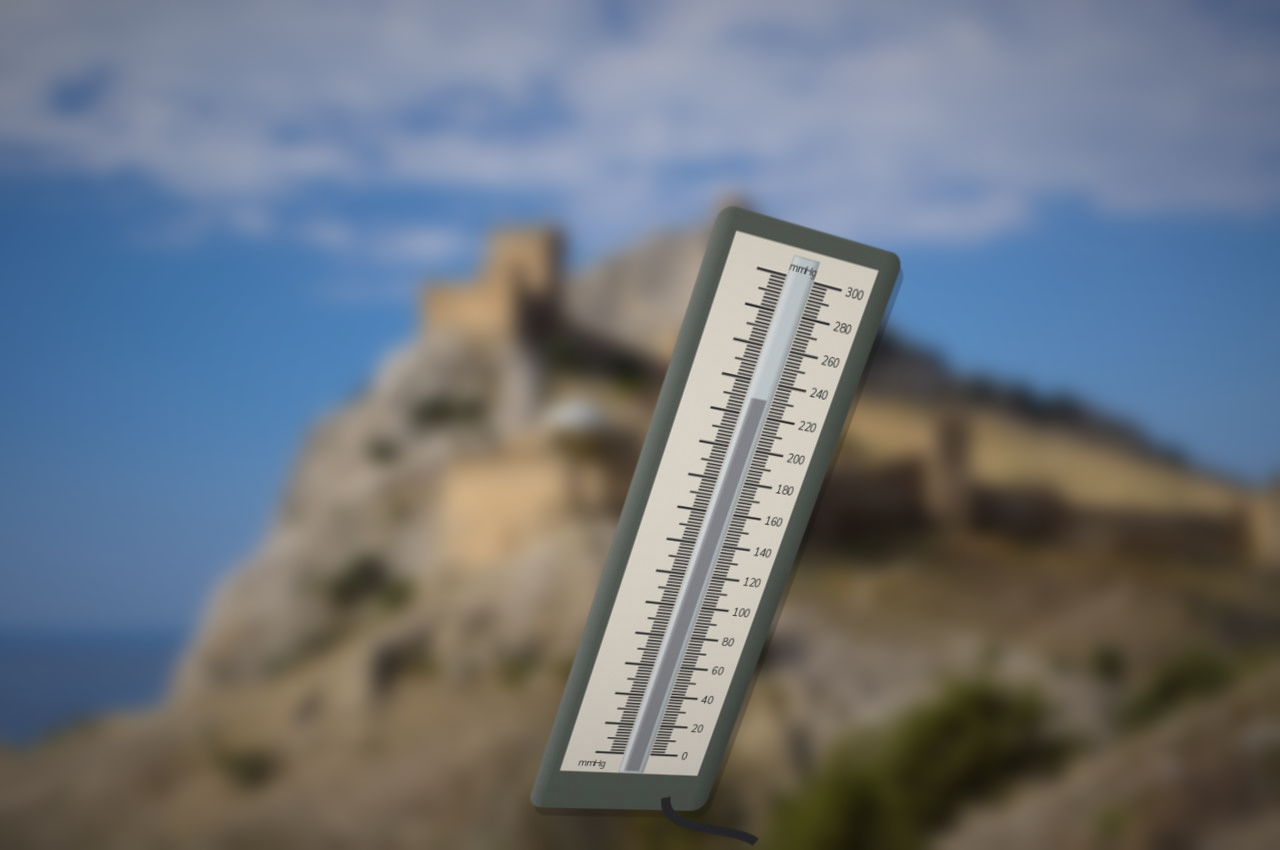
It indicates 230 mmHg
